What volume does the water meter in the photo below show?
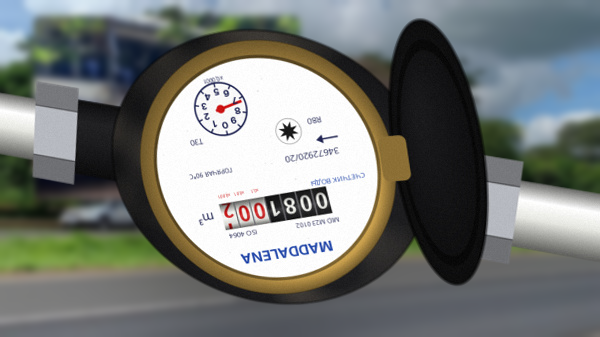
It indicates 81.0017 m³
